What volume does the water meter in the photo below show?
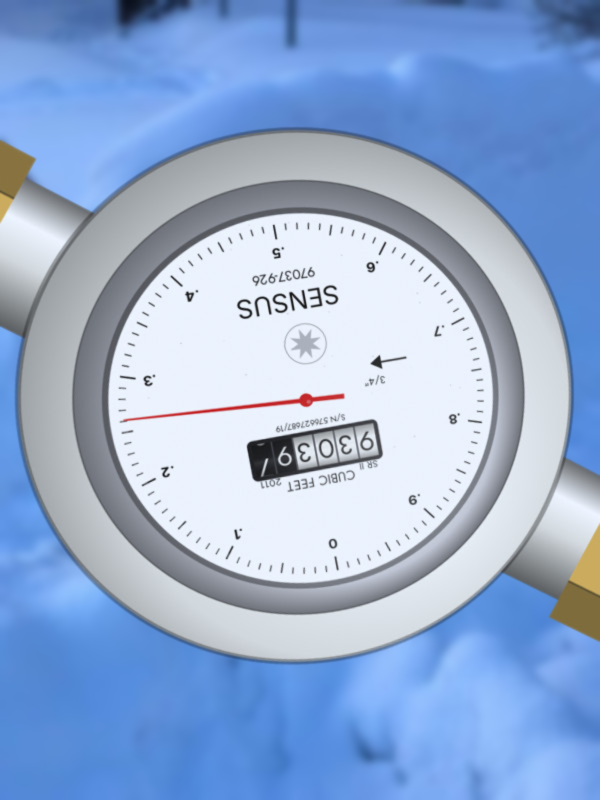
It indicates 930397.26 ft³
